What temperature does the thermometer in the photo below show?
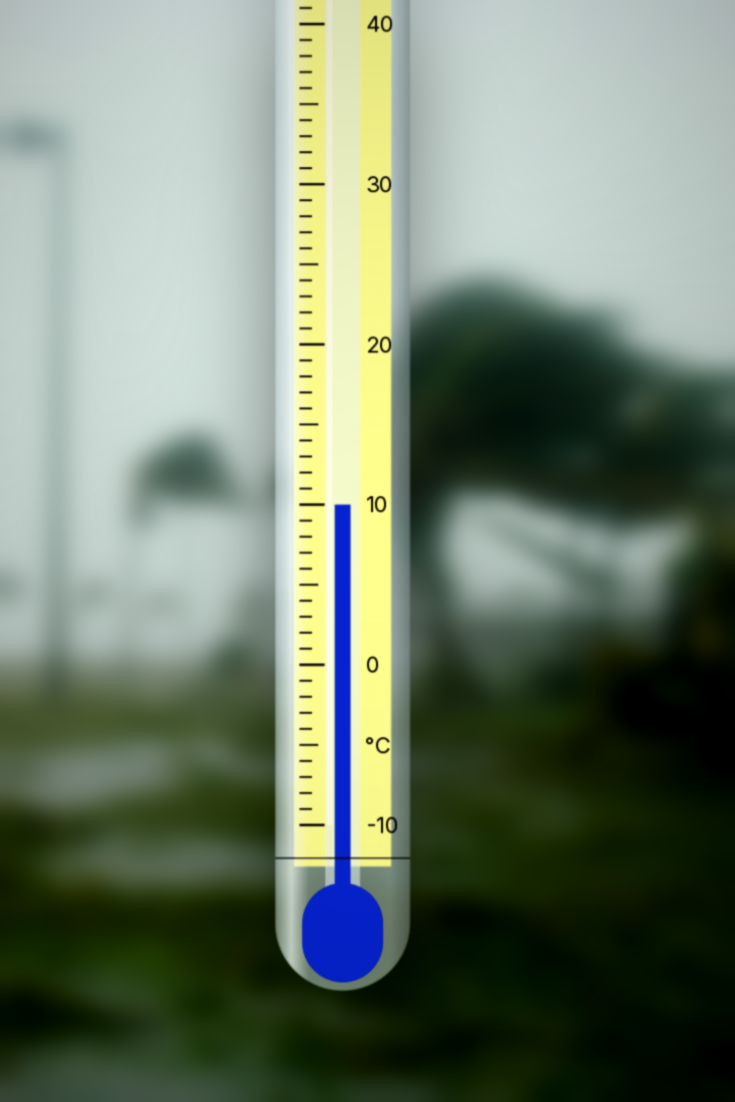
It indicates 10 °C
